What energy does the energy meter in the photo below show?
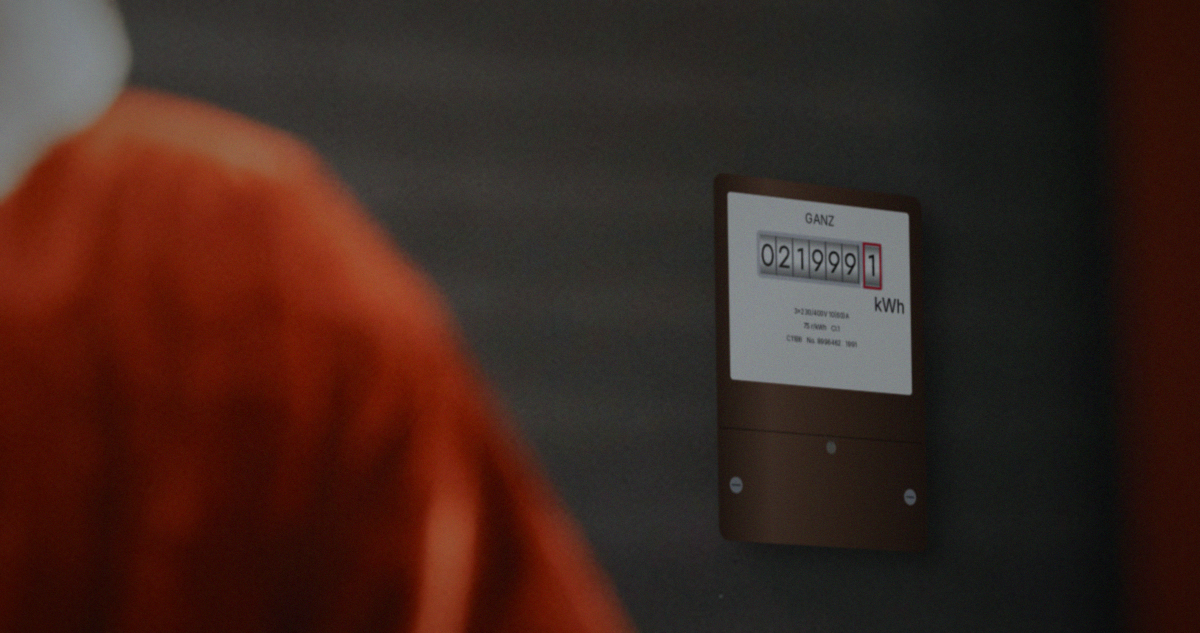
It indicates 21999.1 kWh
